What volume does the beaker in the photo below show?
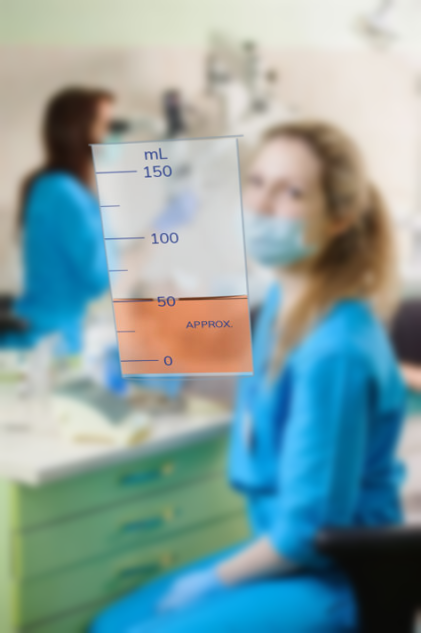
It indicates 50 mL
